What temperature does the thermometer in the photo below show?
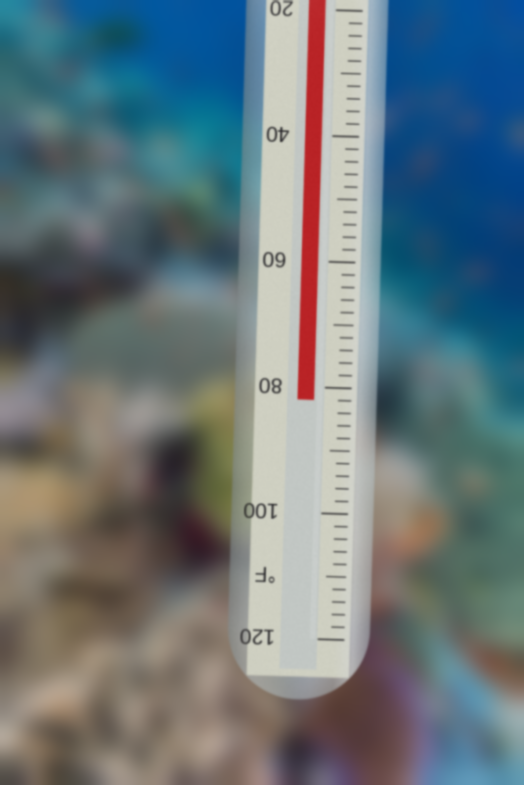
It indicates 82 °F
